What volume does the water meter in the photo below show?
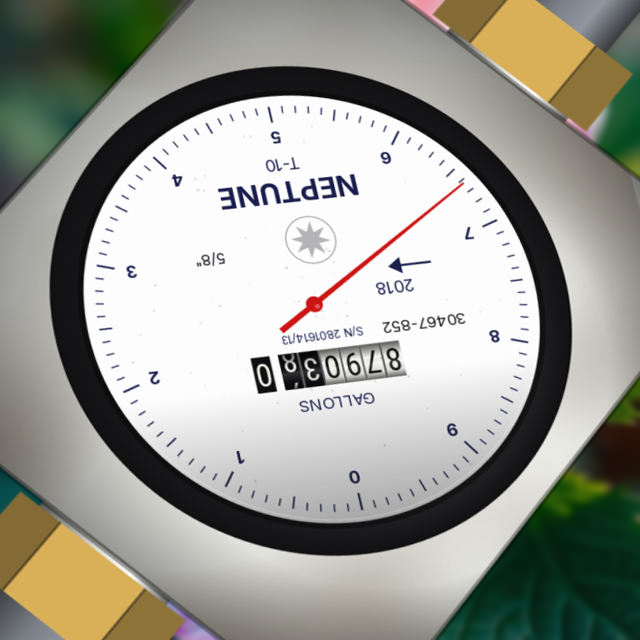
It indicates 8790376.6 gal
